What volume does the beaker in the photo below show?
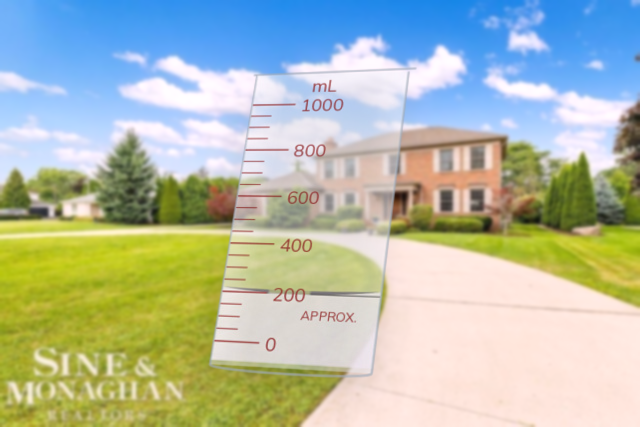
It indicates 200 mL
